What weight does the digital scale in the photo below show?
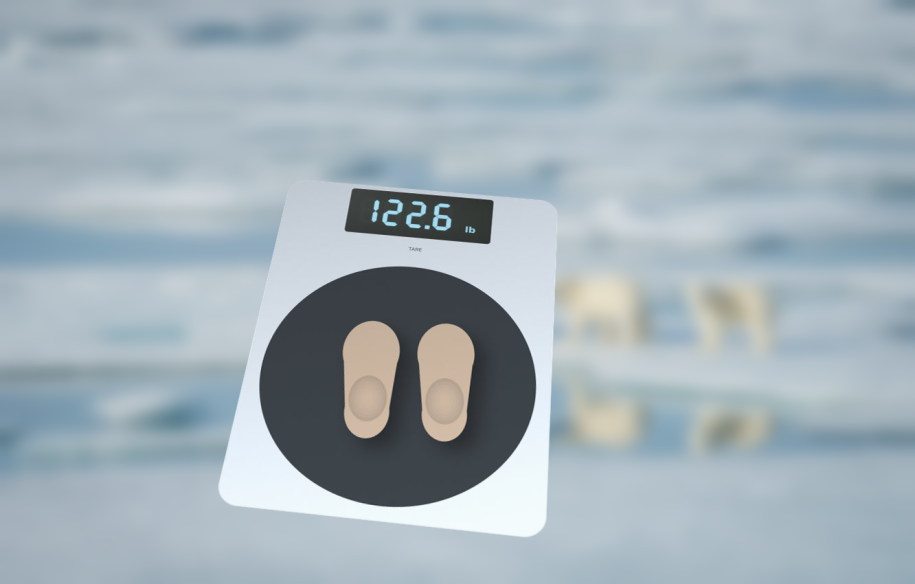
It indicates 122.6 lb
